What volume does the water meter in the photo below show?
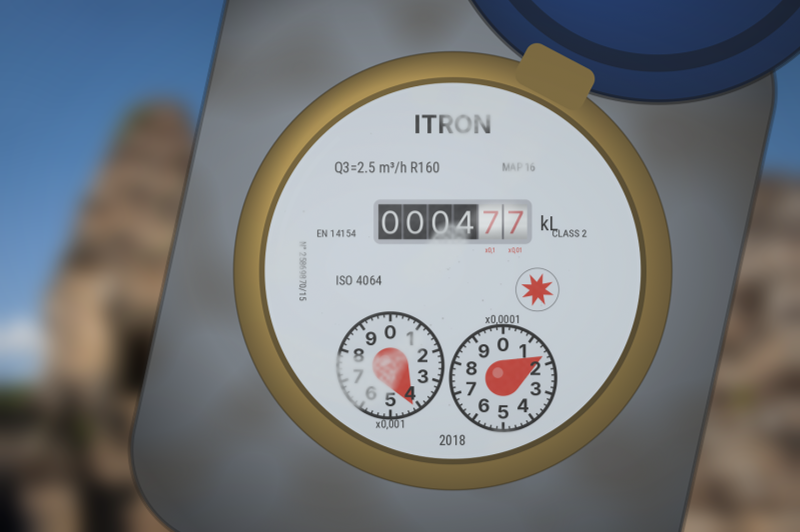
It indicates 4.7741 kL
